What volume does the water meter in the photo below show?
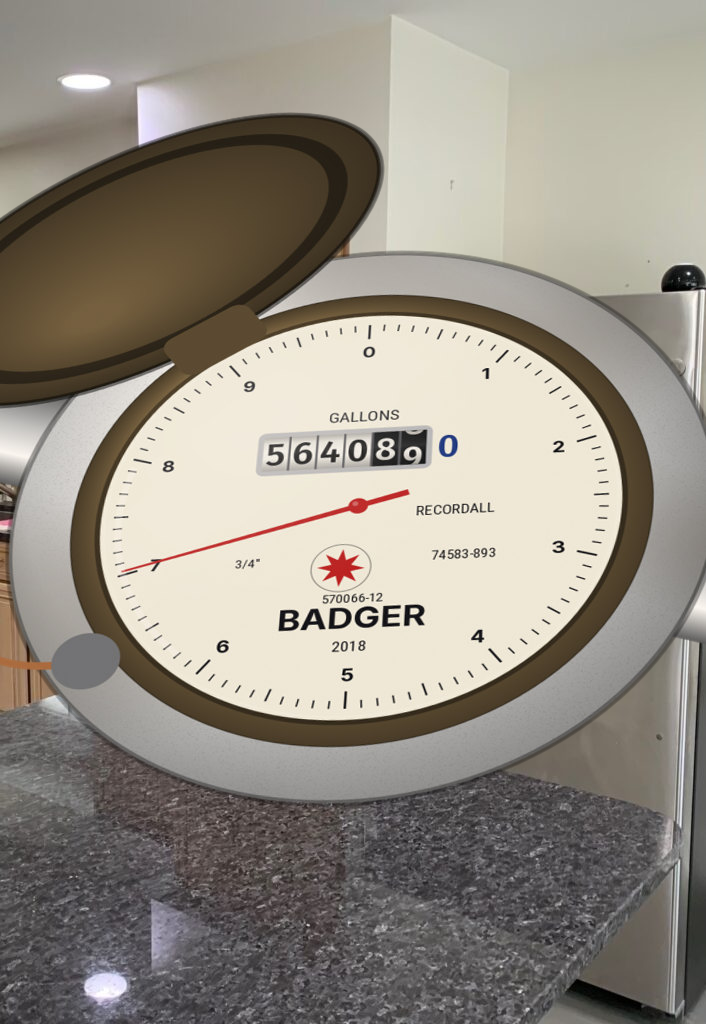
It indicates 5640887.0 gal
